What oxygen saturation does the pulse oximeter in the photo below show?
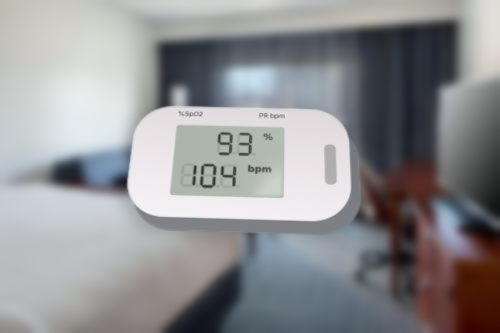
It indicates 93 %
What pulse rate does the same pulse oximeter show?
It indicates 104 bpm
